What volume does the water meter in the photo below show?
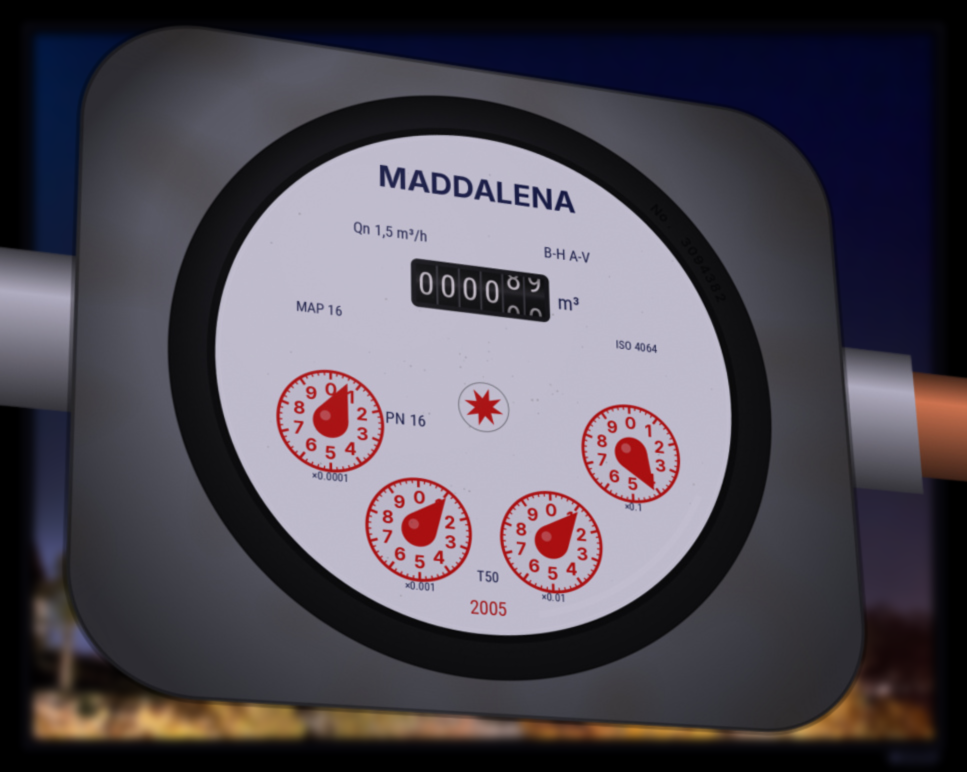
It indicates 89.4110 m³
